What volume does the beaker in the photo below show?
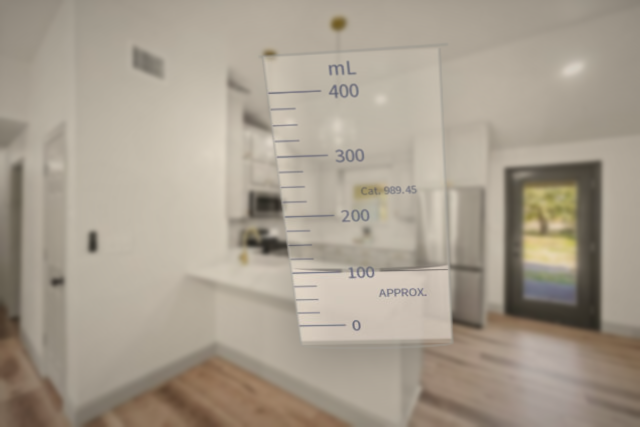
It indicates 100 mL
